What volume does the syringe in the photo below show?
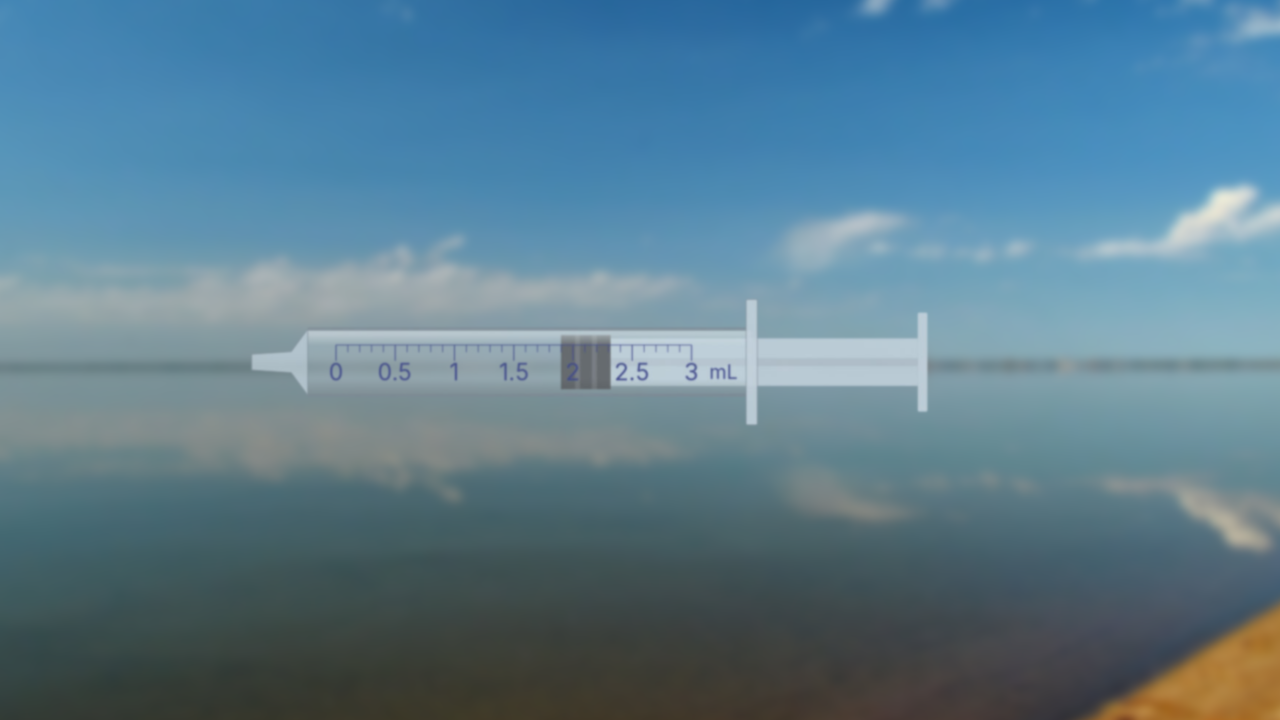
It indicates 1.9 mL
